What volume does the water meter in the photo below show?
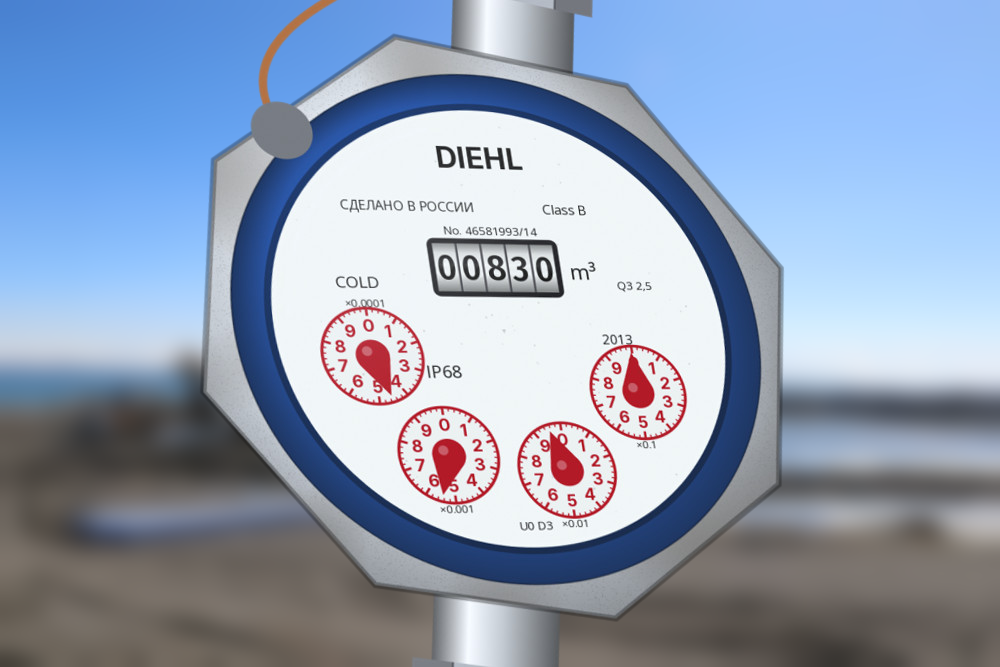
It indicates 829.9954 m³
